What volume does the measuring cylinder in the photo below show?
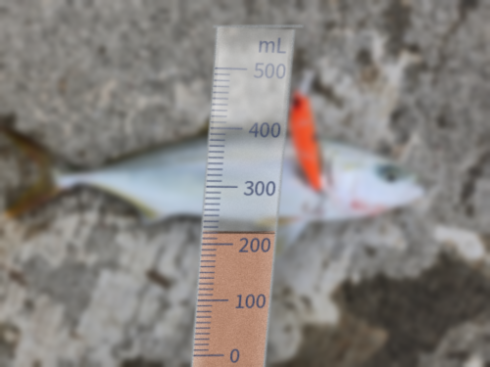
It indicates 220 mL
